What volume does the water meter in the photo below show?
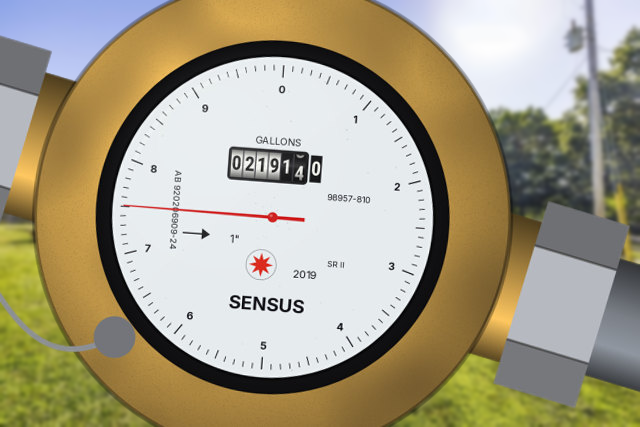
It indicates 219137.5 gal
